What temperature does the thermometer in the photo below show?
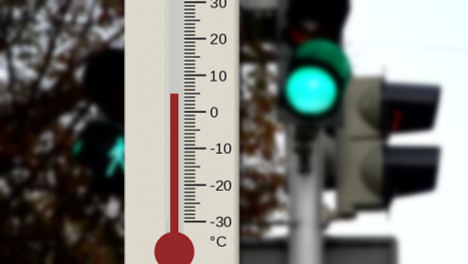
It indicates 5 °C
